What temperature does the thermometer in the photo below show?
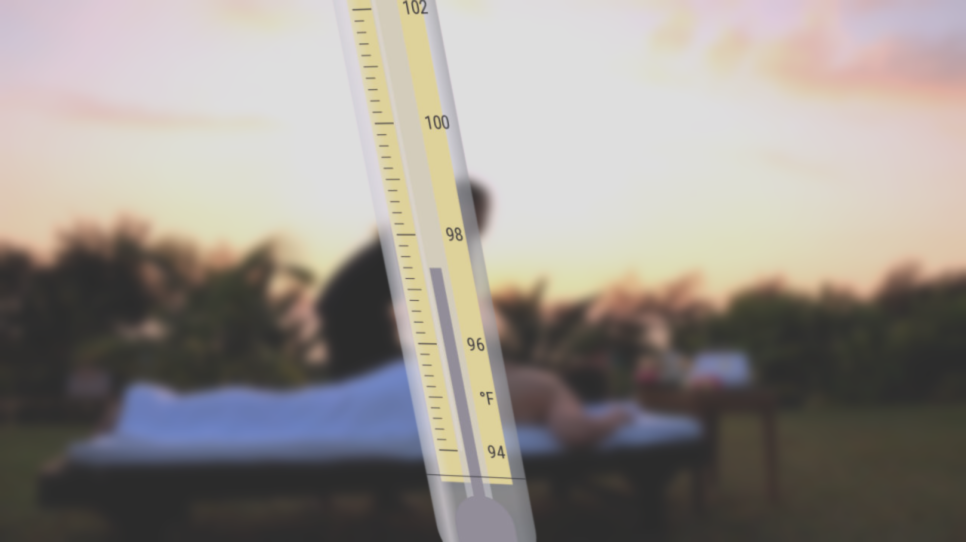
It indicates 97.4 °F
